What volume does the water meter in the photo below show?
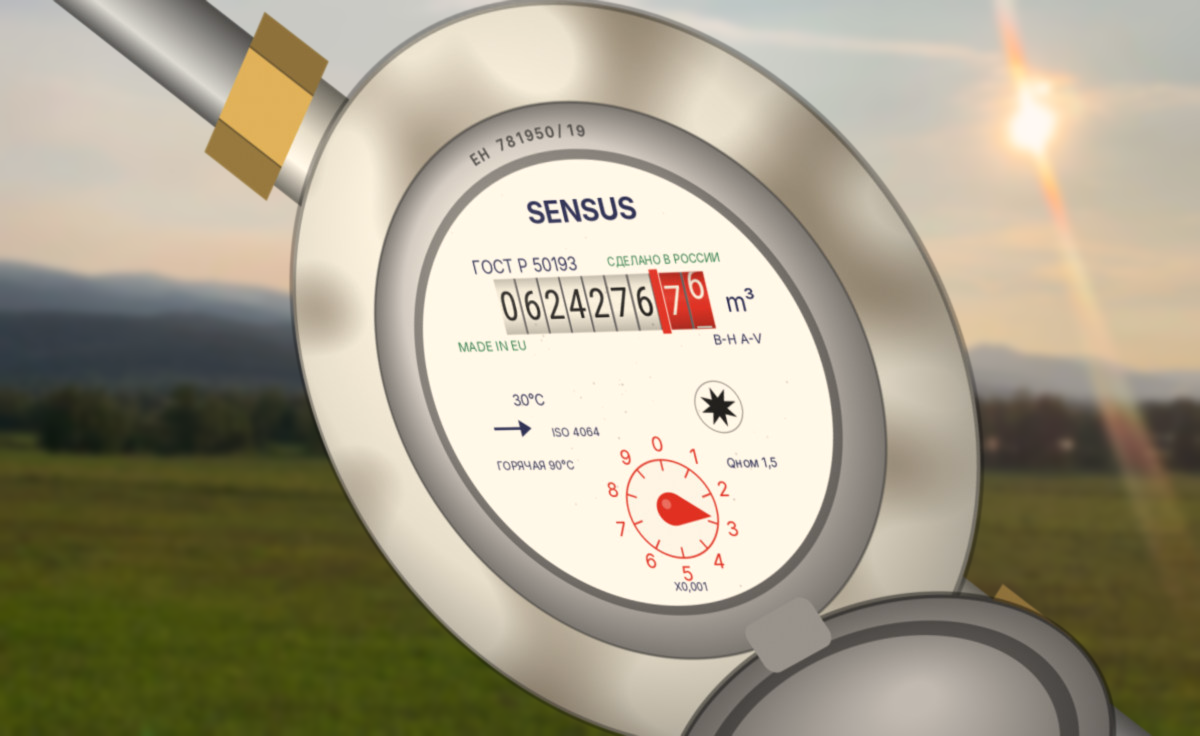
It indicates 624276.762 m³
